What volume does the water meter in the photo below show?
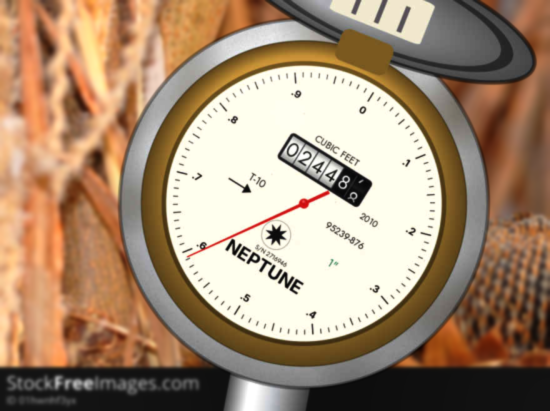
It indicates 24487.59 ft³
